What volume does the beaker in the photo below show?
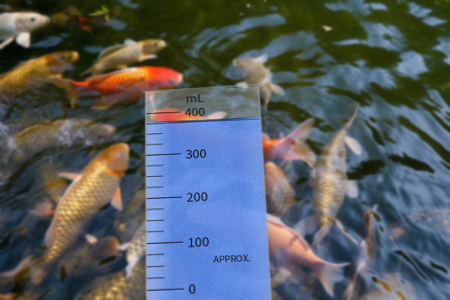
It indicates 375 mL
